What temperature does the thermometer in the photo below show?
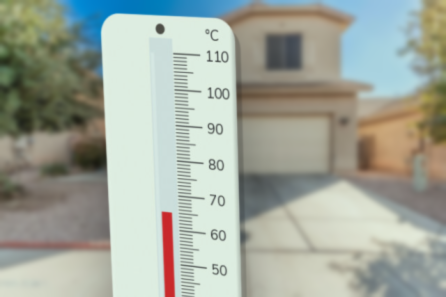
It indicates 65 °C
